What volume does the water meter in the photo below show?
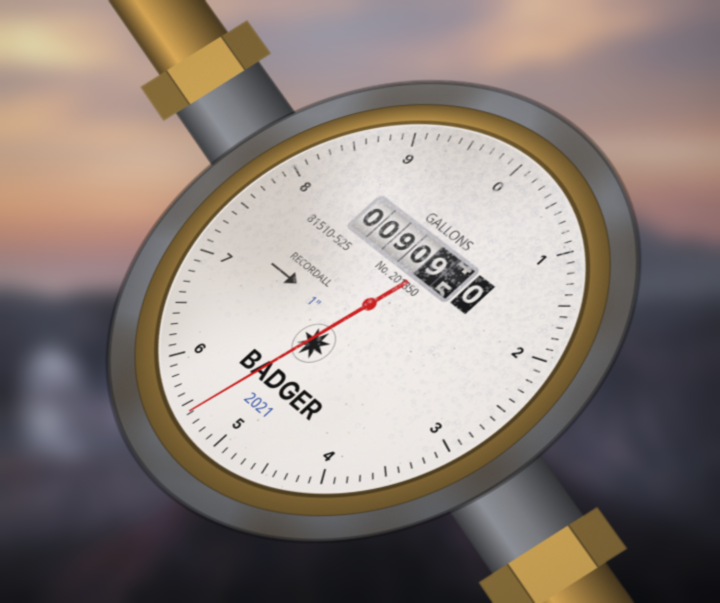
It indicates 90945.4 gal
